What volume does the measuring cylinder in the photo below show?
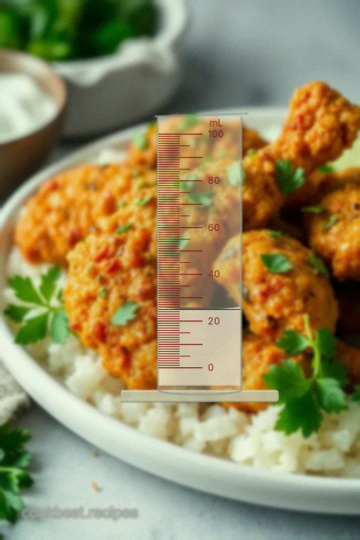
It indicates 25 mL
